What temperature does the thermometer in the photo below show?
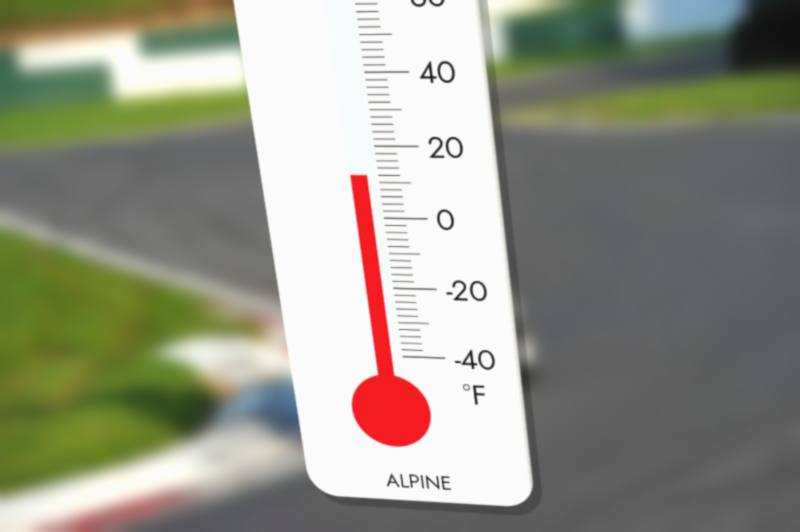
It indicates 12 °F
